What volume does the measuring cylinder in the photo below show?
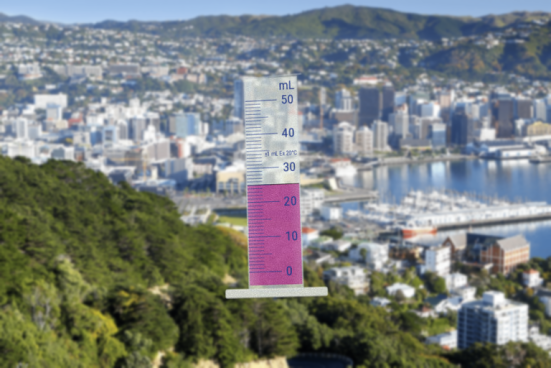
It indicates 25 mL
